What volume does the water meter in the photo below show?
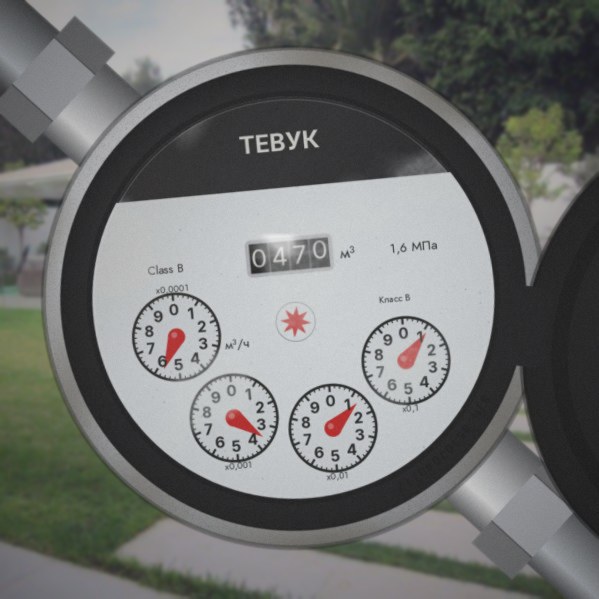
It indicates 470.1135 m³
